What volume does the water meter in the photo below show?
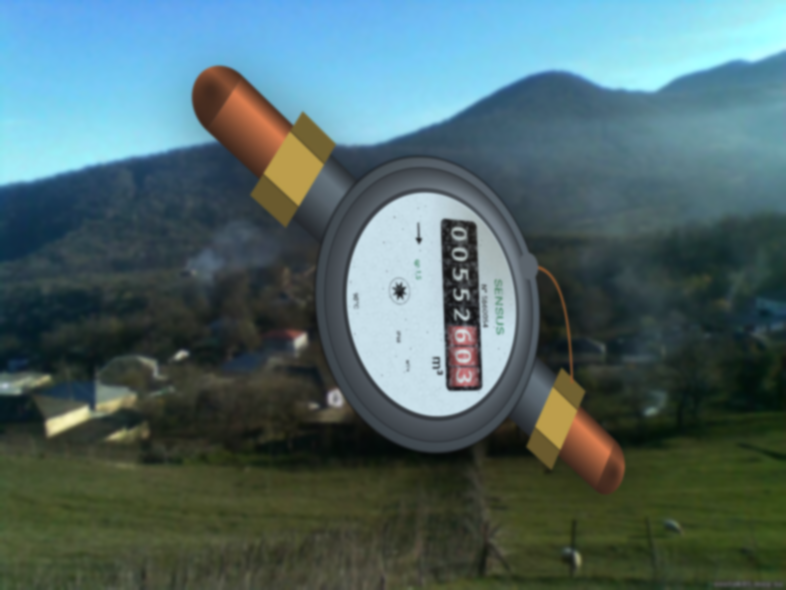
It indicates 552.603 m³
